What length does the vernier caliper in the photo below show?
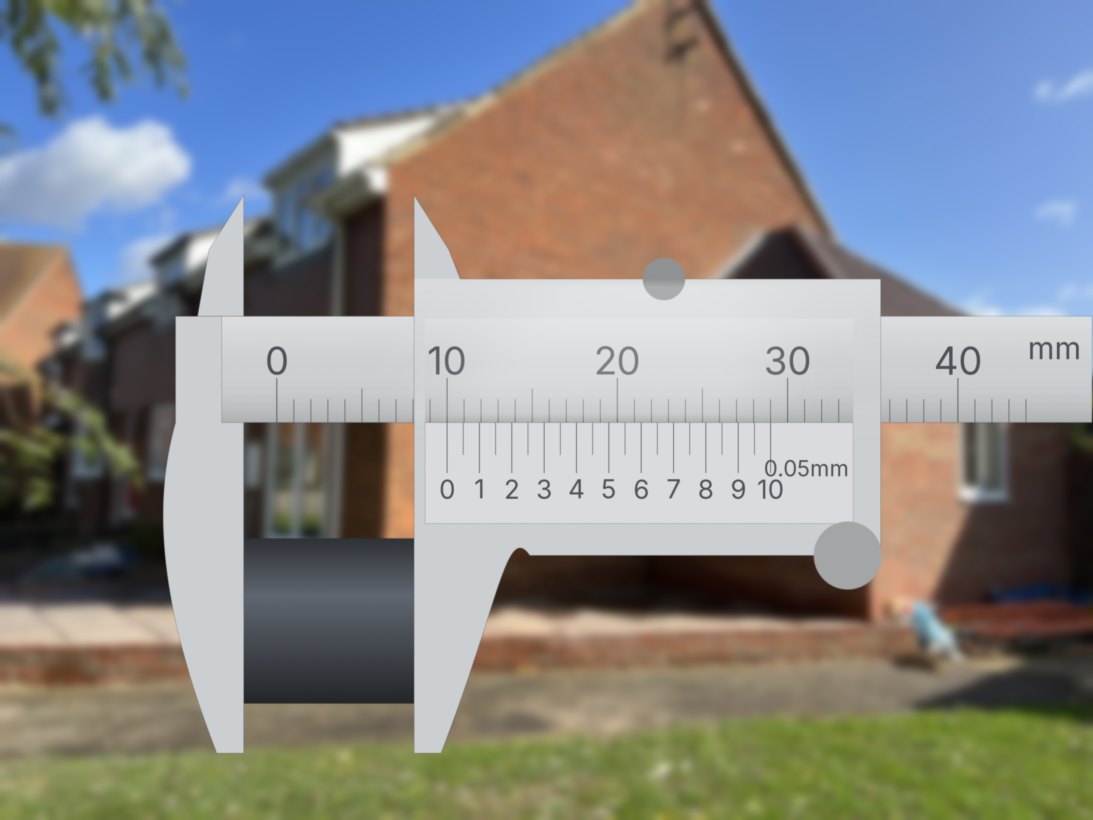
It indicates 10.0 mm
